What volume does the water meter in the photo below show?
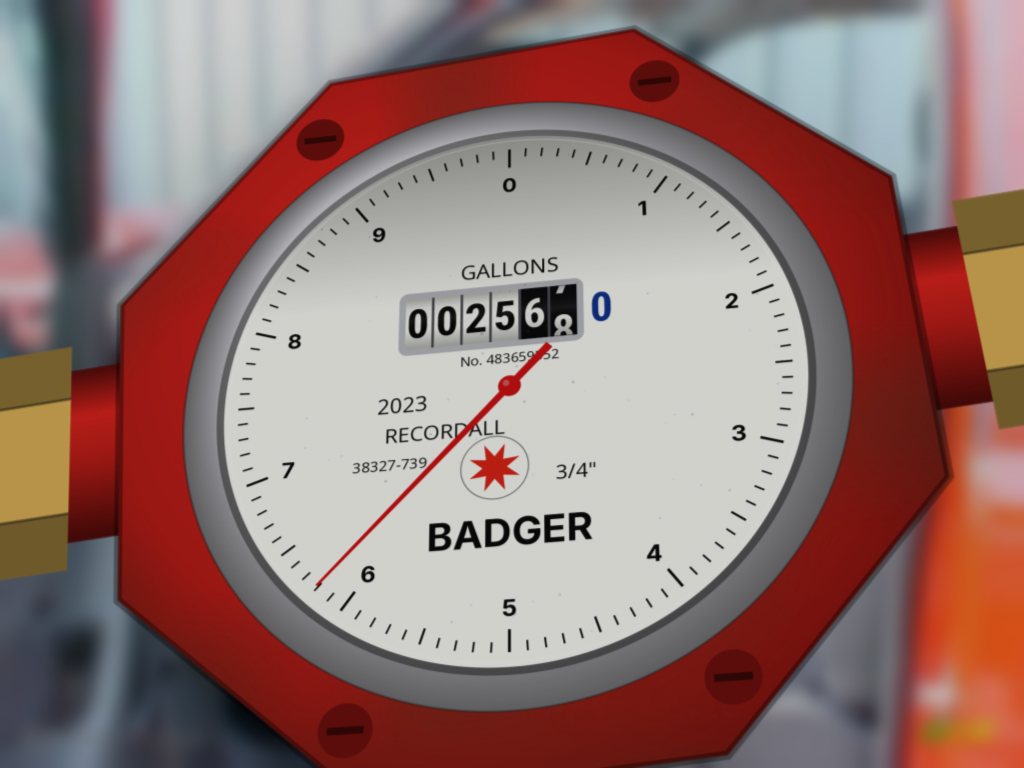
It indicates 25676.2 gal
